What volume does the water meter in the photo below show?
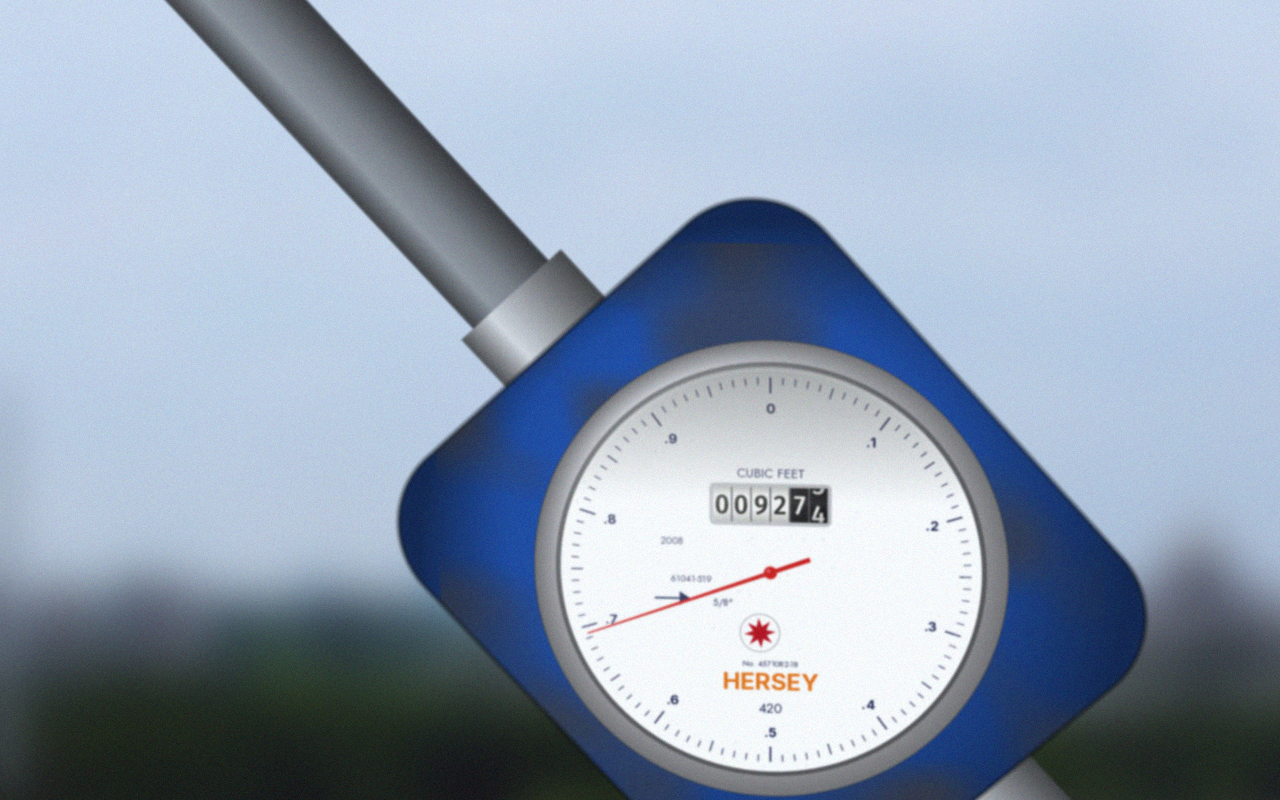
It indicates 9273.69 ft³
